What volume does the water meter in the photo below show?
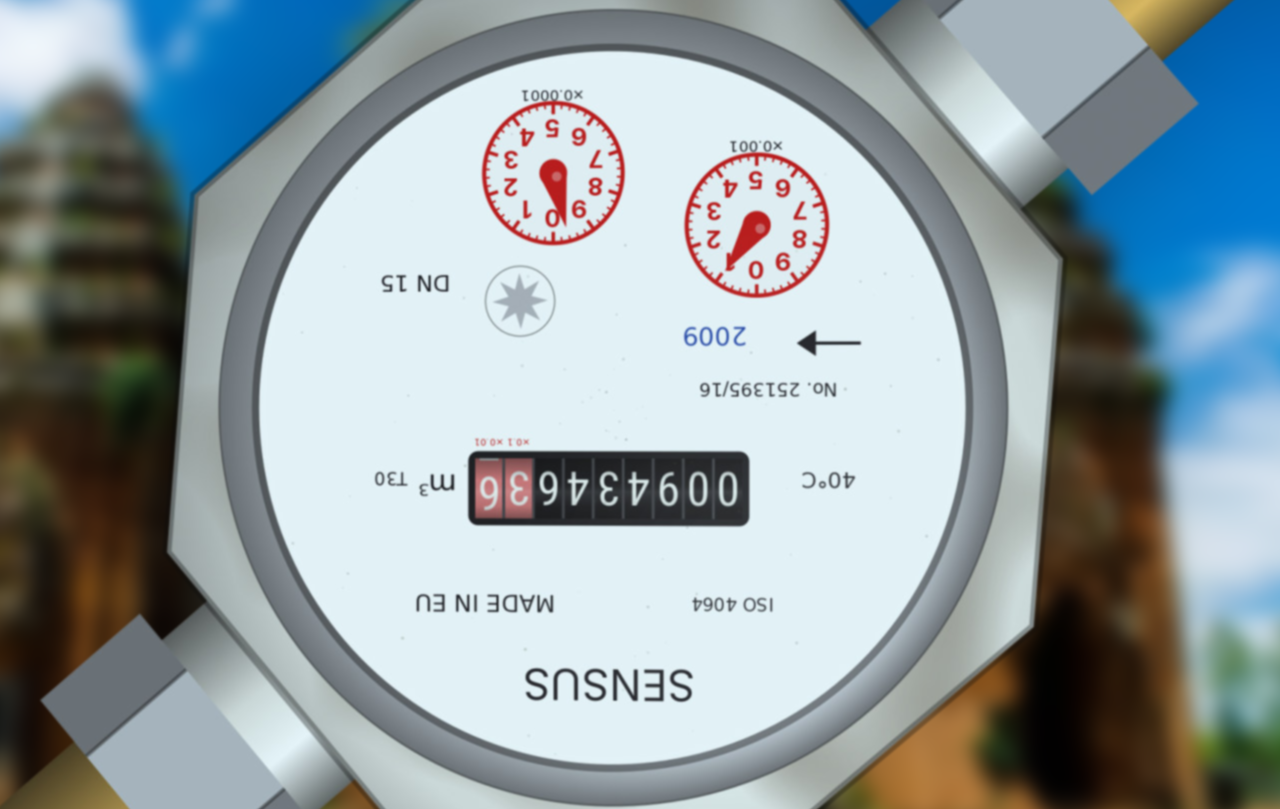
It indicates 94346.3609 m³
